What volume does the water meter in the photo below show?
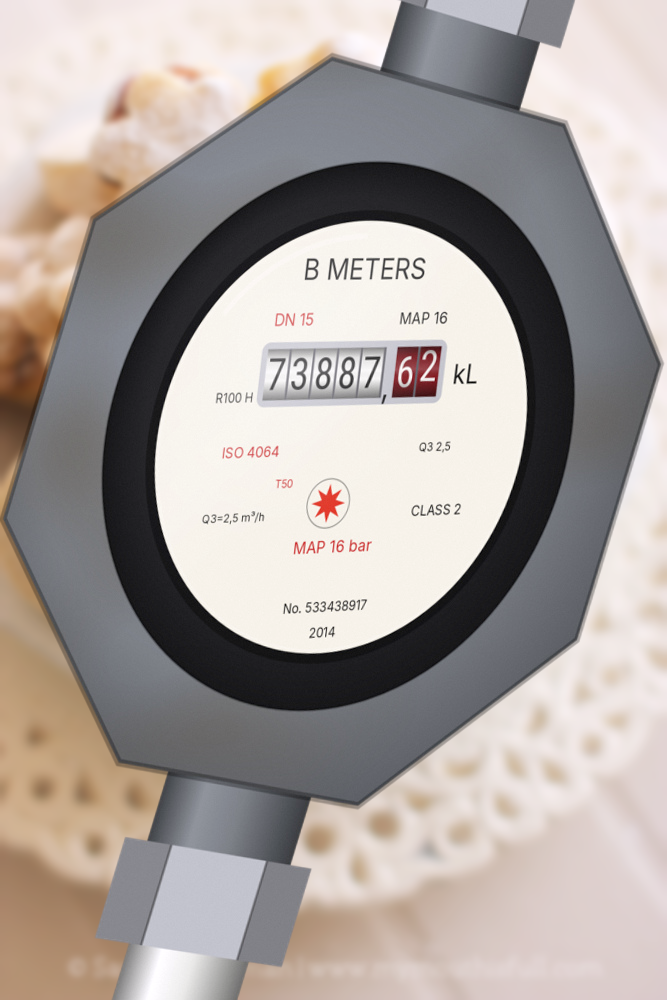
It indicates 73887.62 kL
